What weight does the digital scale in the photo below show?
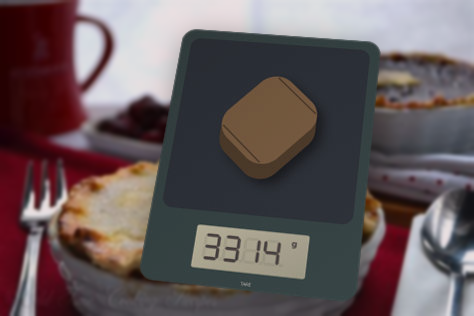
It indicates 3314 g
